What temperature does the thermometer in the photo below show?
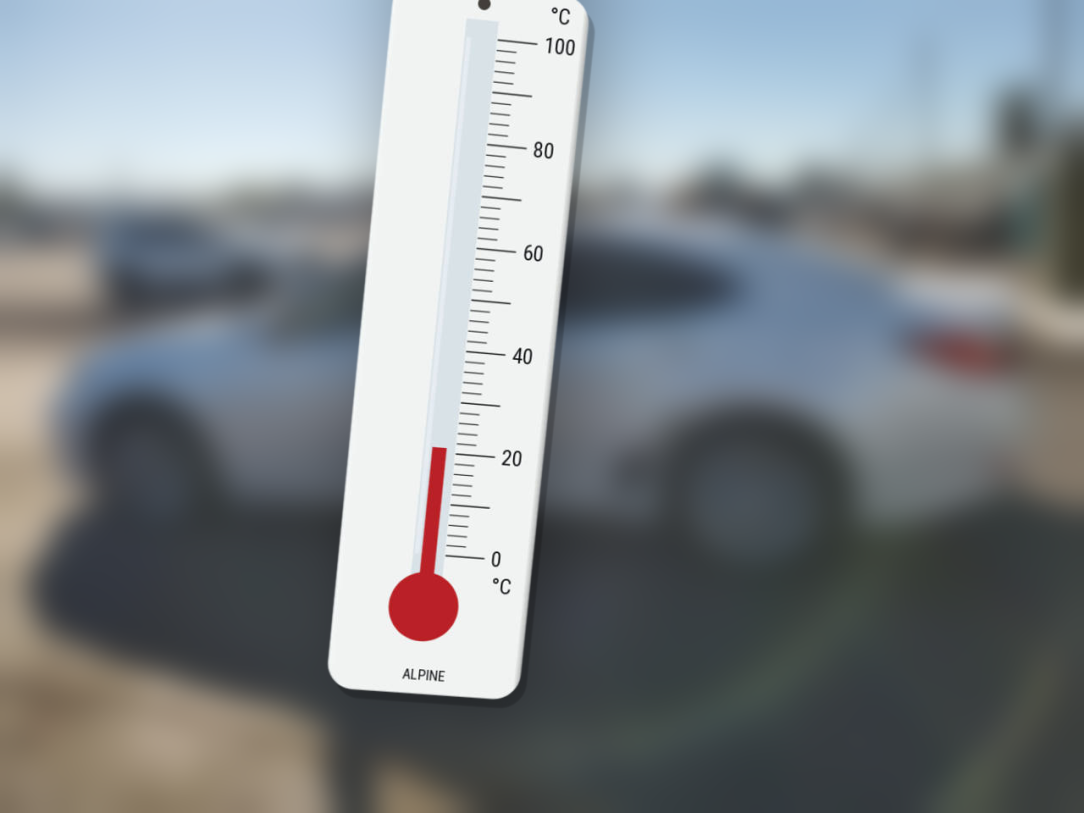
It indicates 21 °C
